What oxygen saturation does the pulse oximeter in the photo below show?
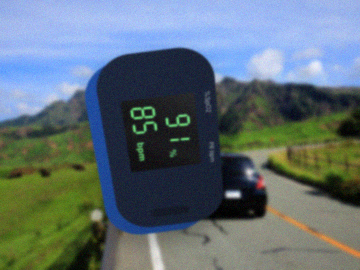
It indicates 91 %
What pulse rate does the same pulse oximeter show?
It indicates 85 bpm
